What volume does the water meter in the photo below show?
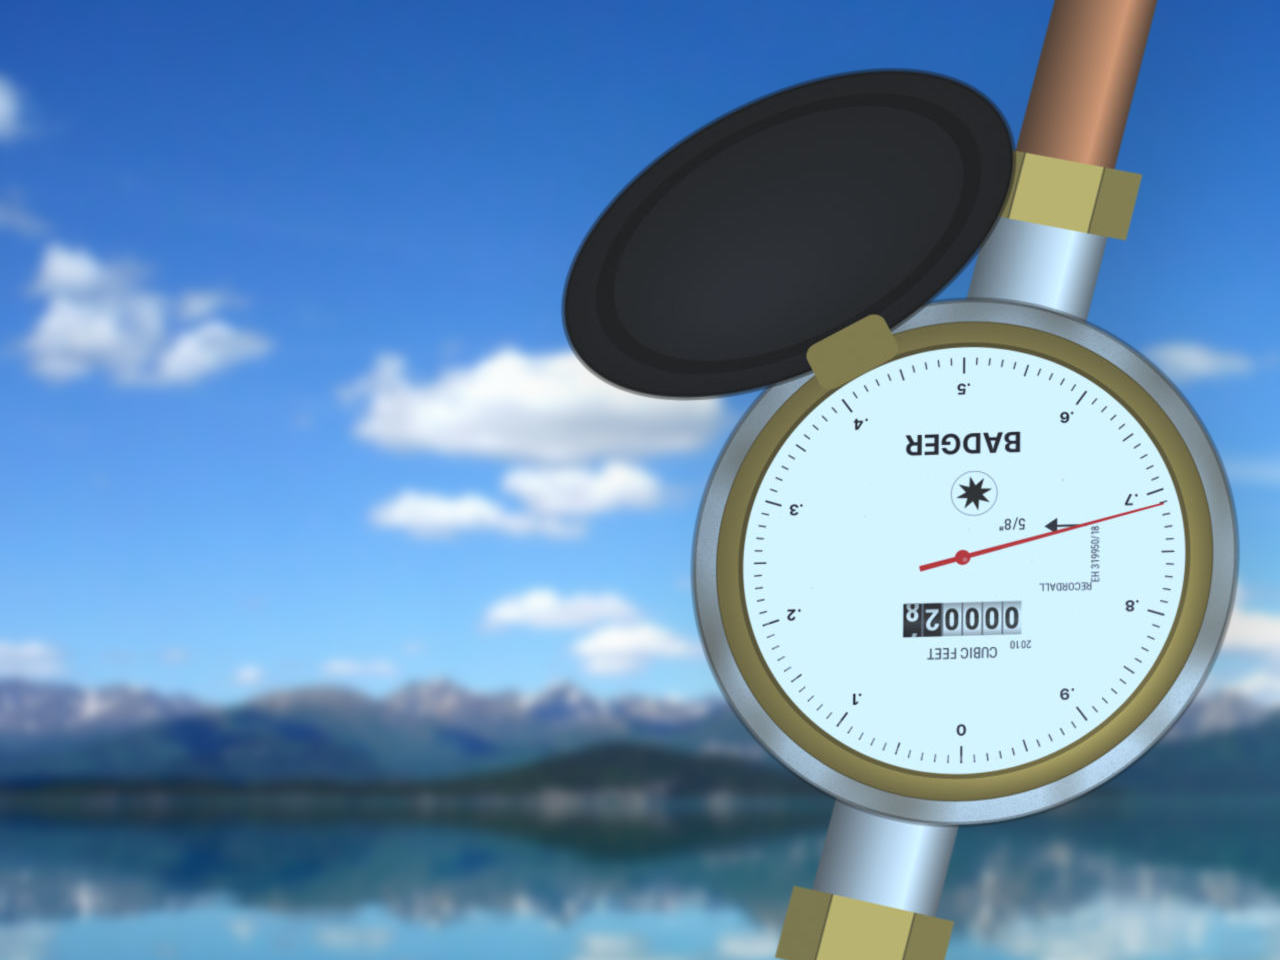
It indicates 27.71 ft³
